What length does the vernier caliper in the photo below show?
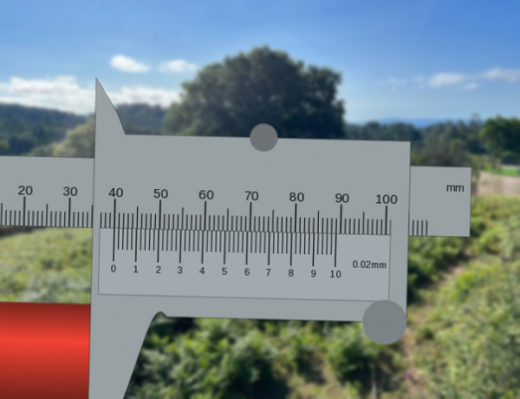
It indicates 40.0 mm
